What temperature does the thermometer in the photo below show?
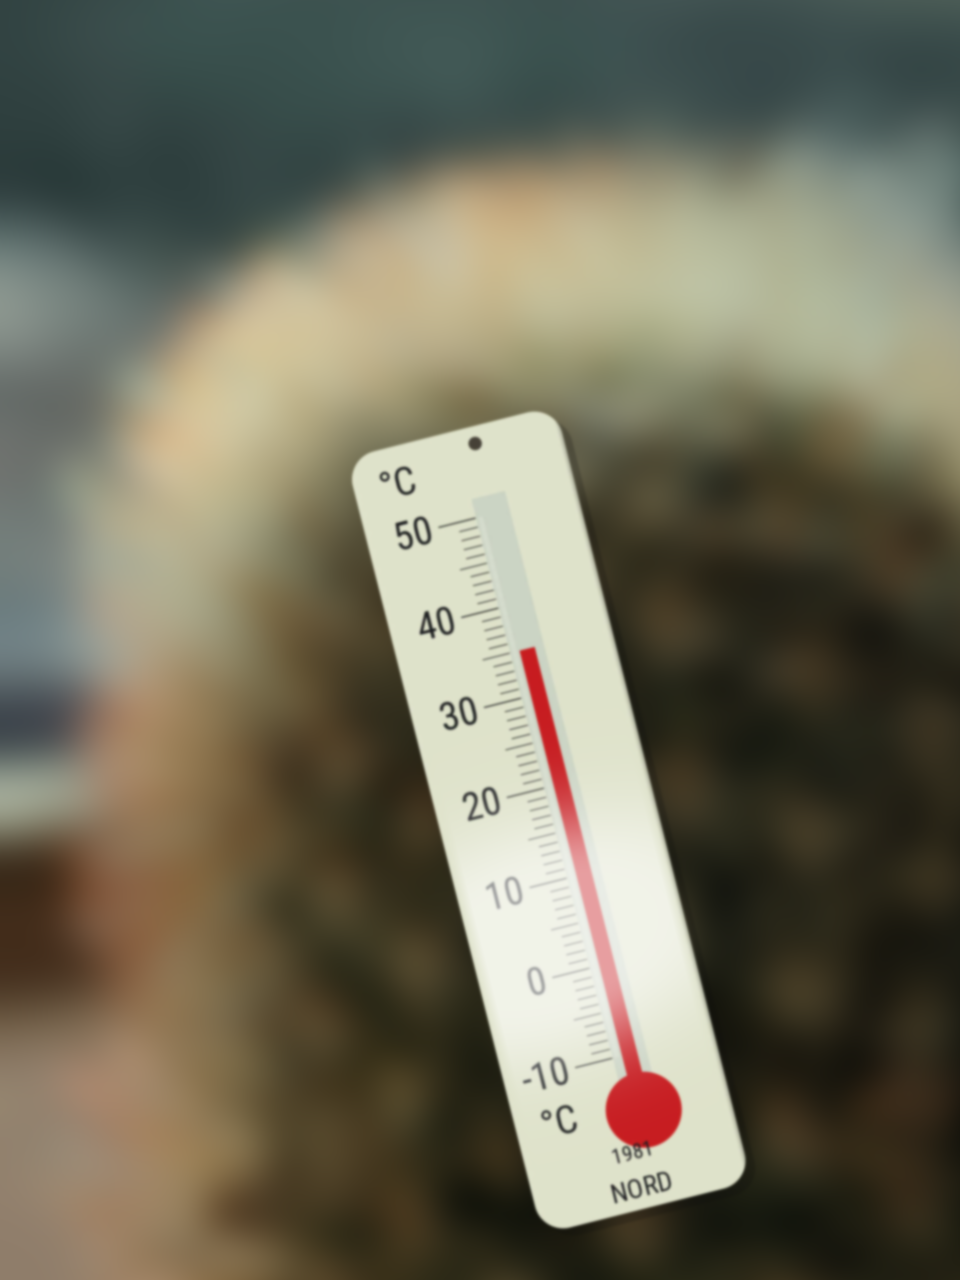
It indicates 35 °C
